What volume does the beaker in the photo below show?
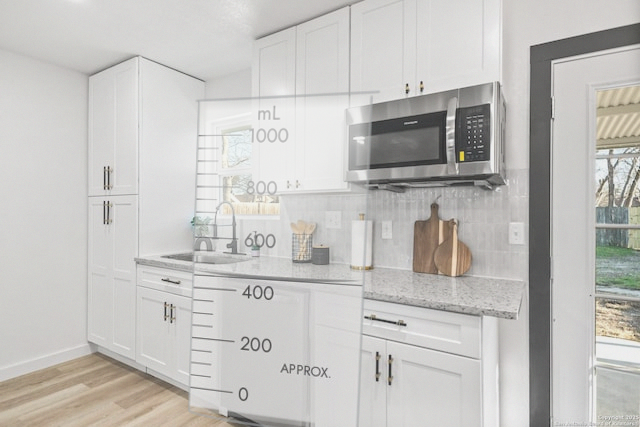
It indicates 450 mL
